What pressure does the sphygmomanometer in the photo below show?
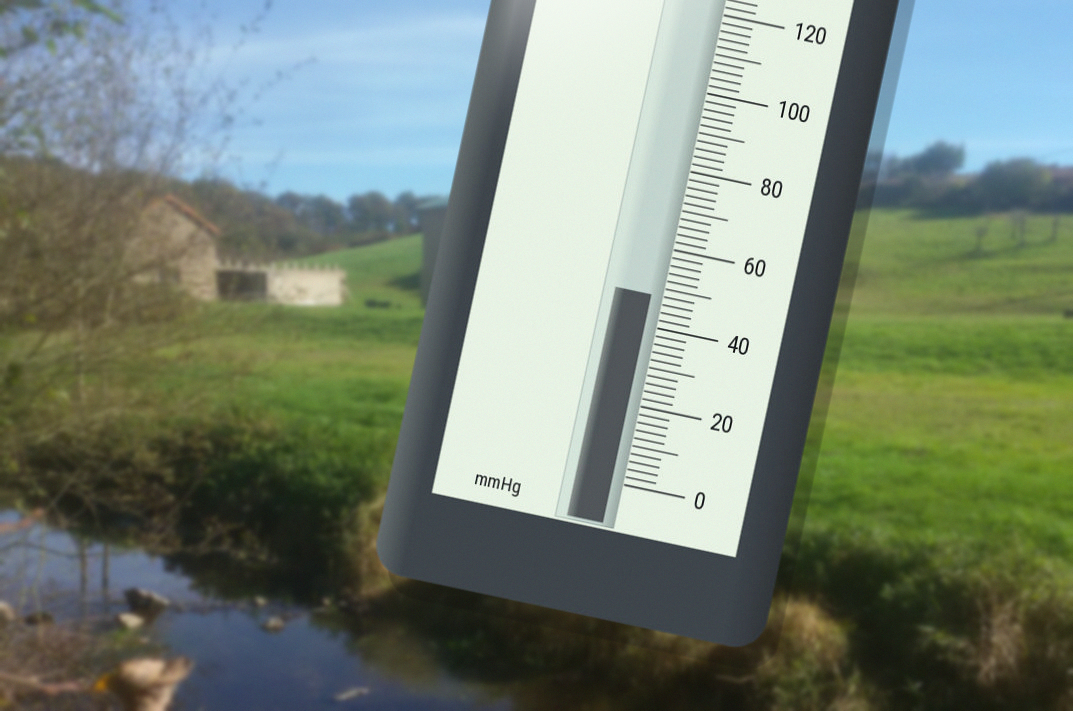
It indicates 48 mmHg
